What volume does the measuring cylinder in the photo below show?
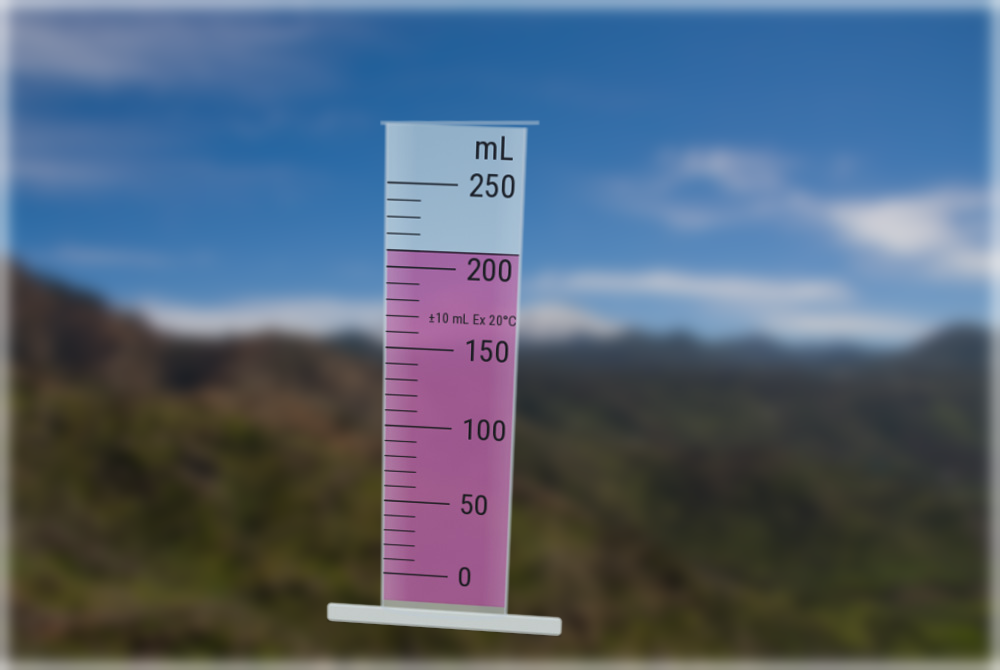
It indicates 210 mL
